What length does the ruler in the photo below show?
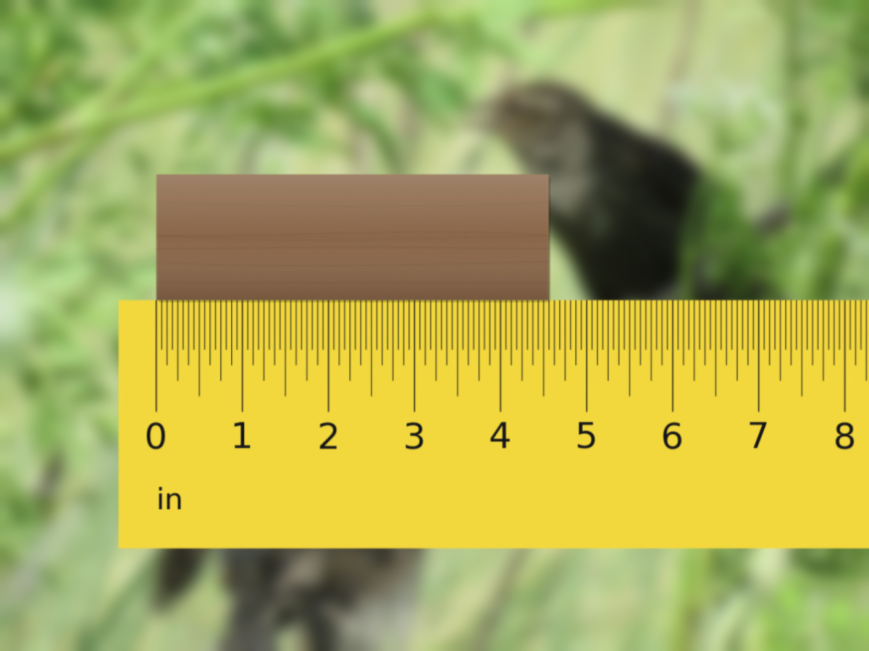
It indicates 4.5625 in
